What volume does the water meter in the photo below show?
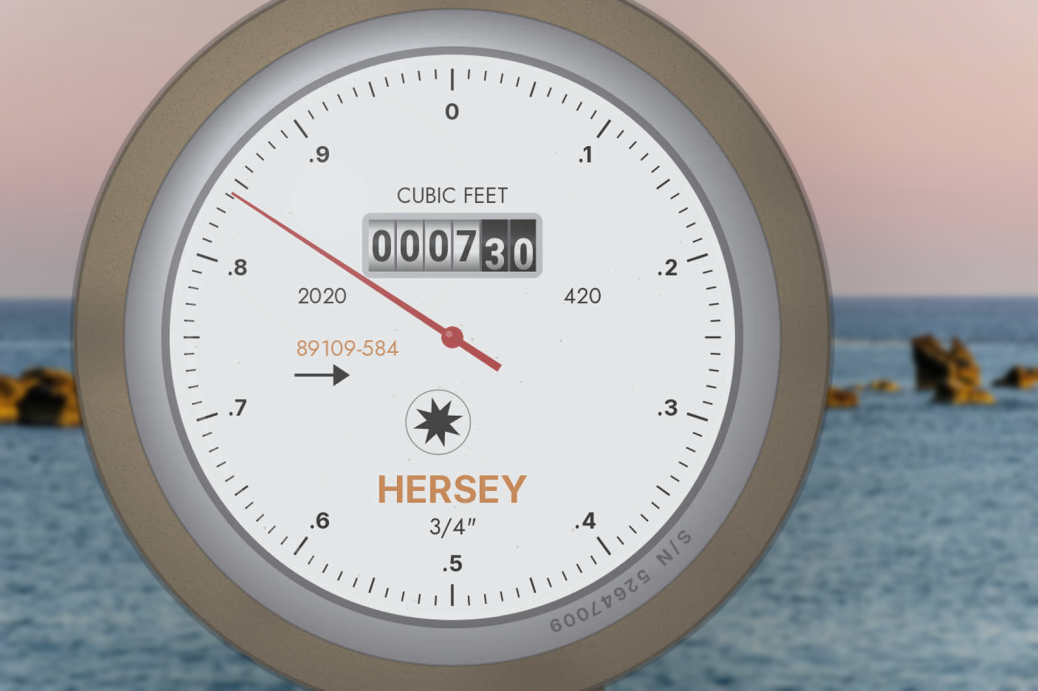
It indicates 729.84 ft³
